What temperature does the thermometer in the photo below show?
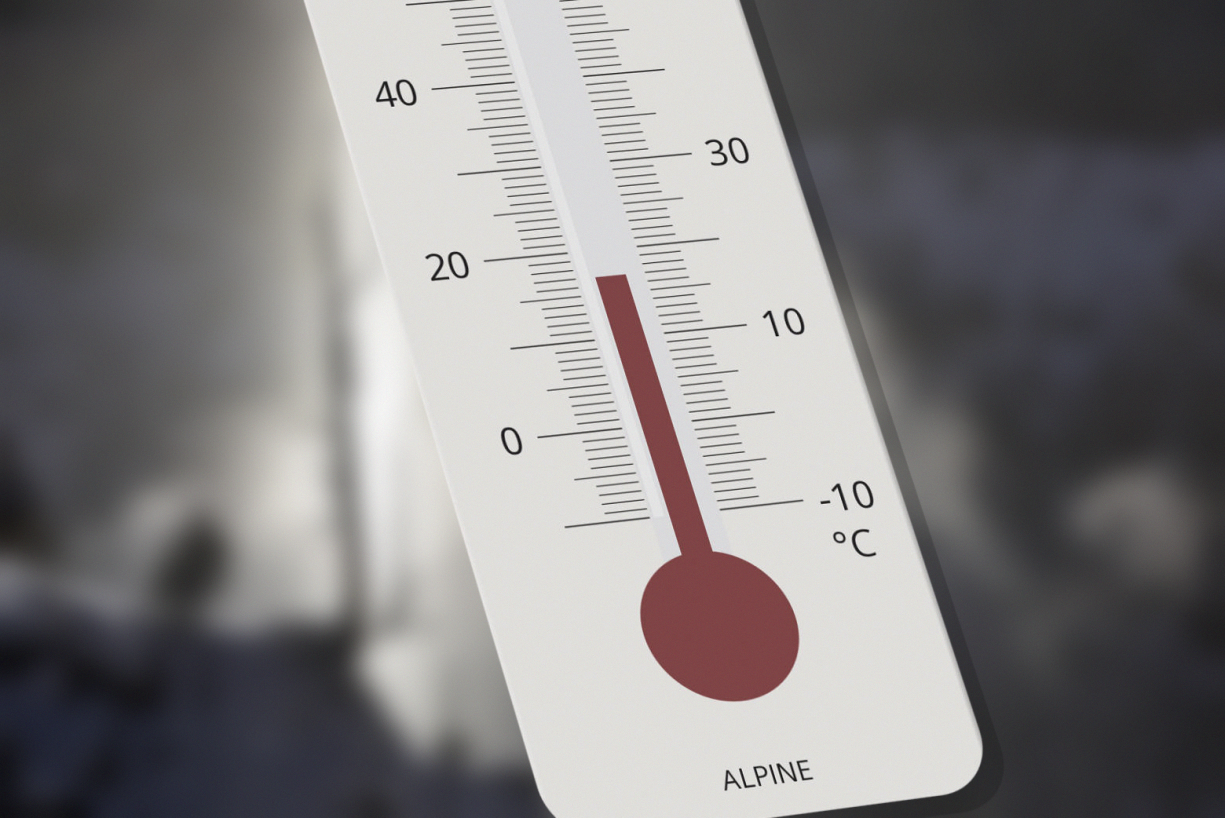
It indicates 17 °C
